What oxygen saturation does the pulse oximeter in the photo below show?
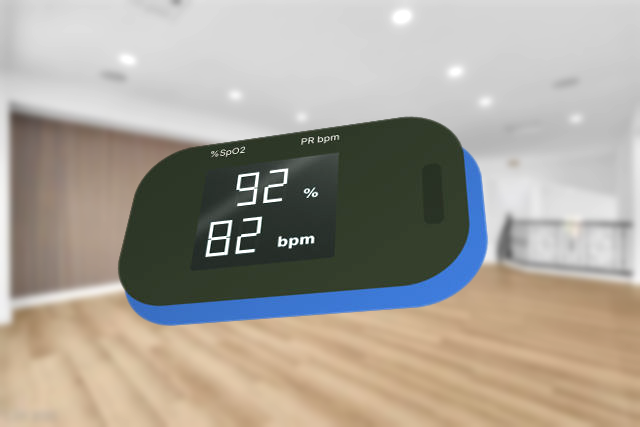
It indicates 92 %
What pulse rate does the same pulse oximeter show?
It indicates 82 bpm
